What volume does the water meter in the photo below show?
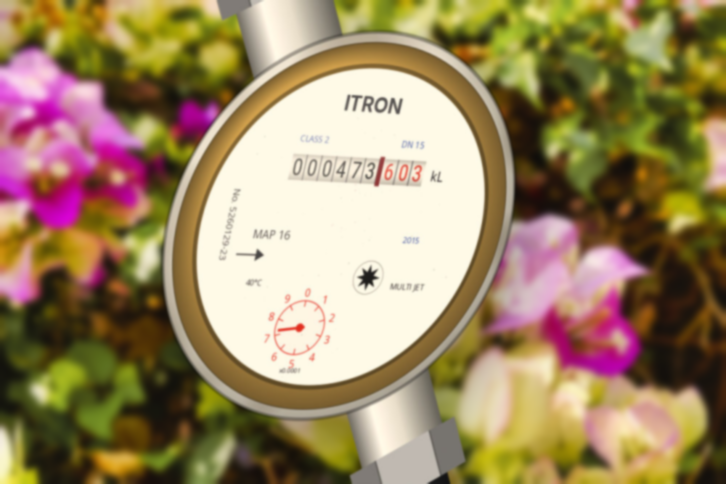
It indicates 473.6037 kL
